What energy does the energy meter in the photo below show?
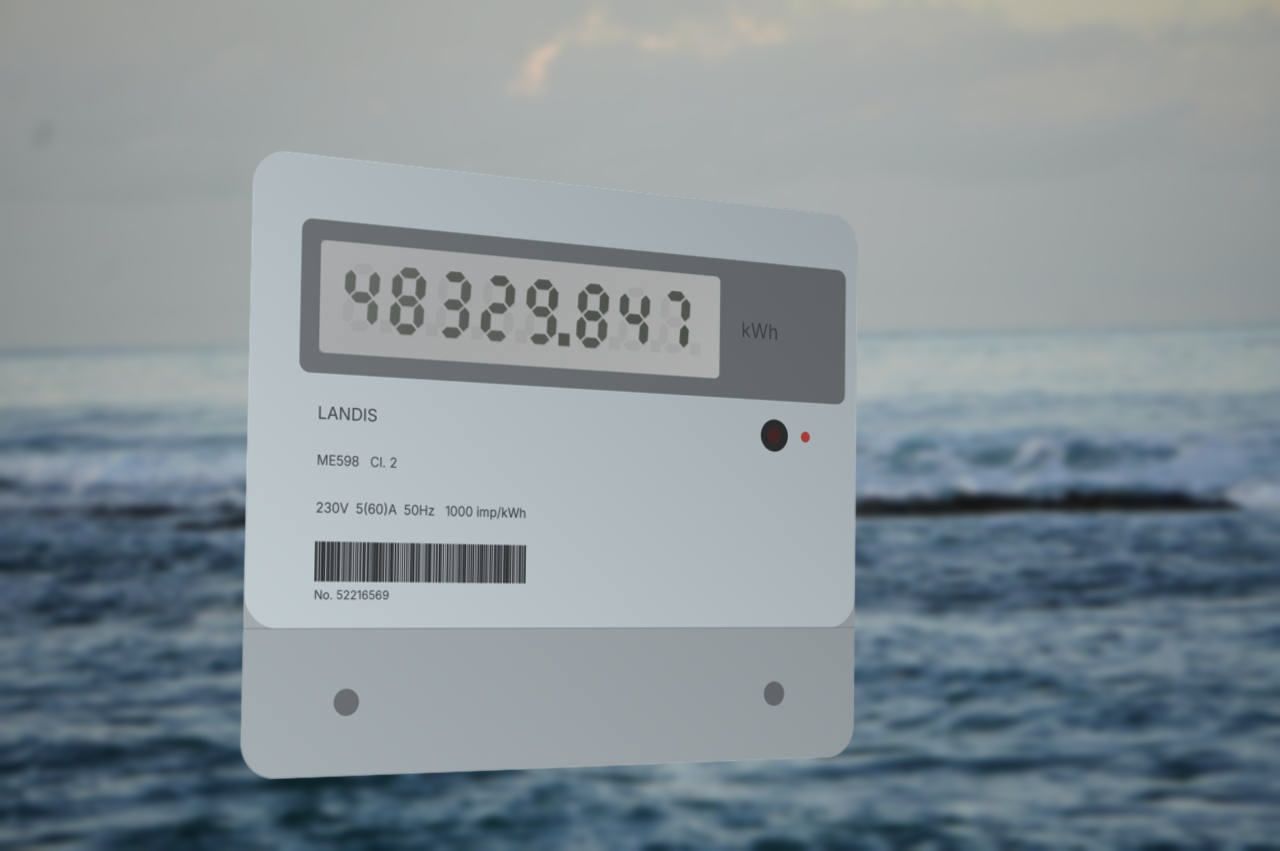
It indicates 48329.847 kWh
